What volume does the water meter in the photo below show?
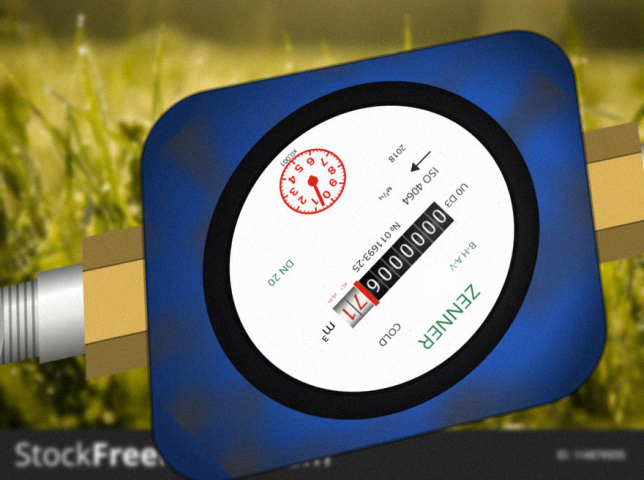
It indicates 6.710 m³
